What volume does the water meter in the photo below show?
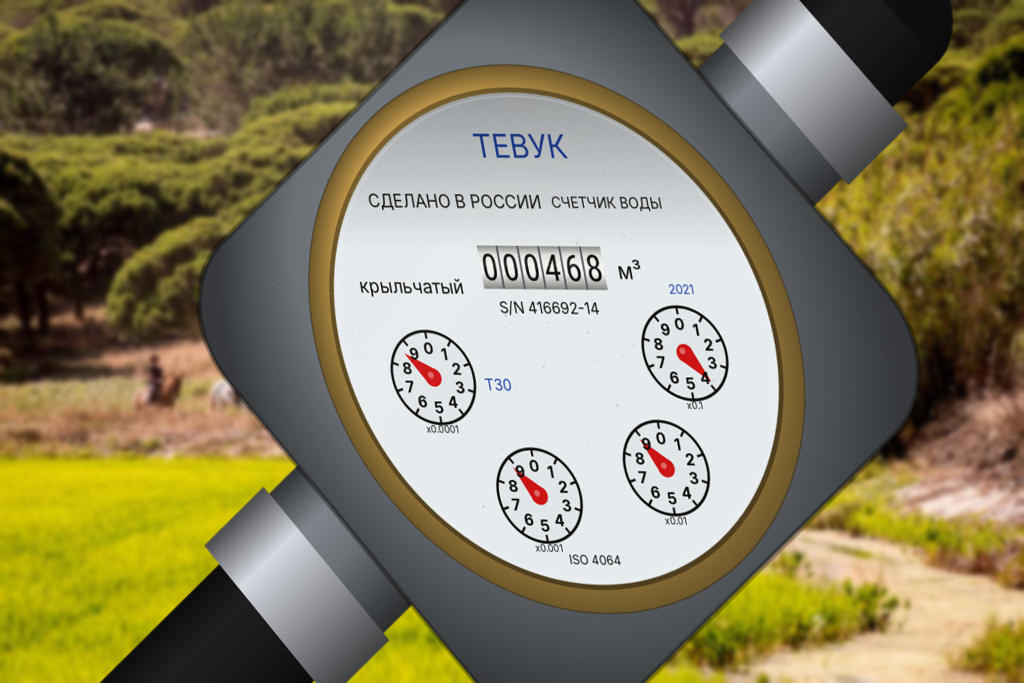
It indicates 468.3888 m³
